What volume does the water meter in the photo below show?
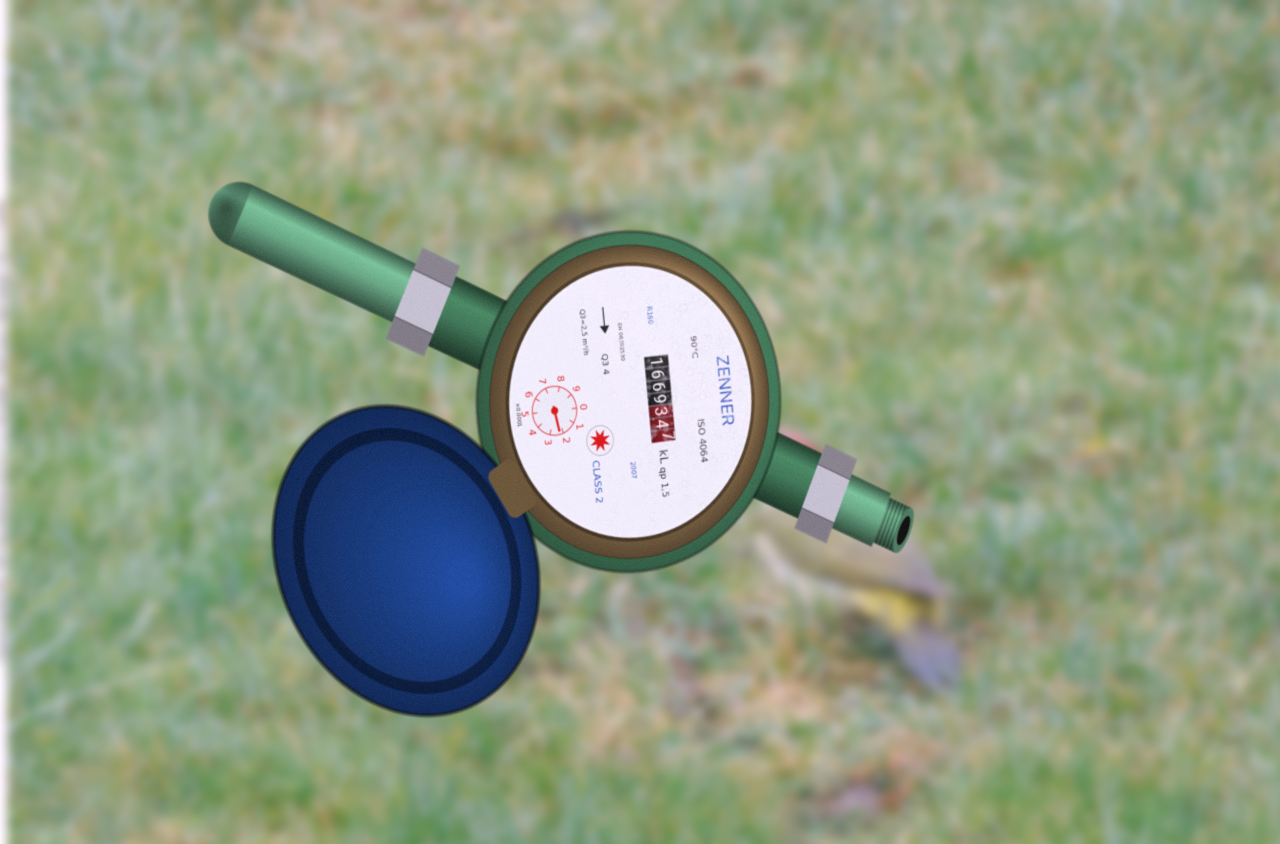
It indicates 1669.3472 kL
